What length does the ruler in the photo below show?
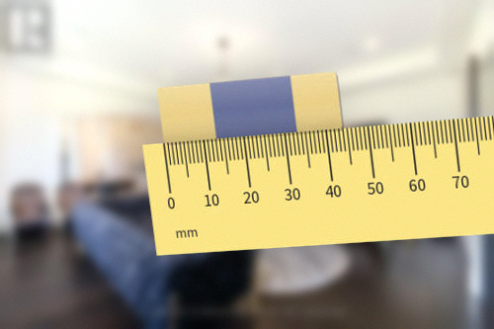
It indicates 44 mm
